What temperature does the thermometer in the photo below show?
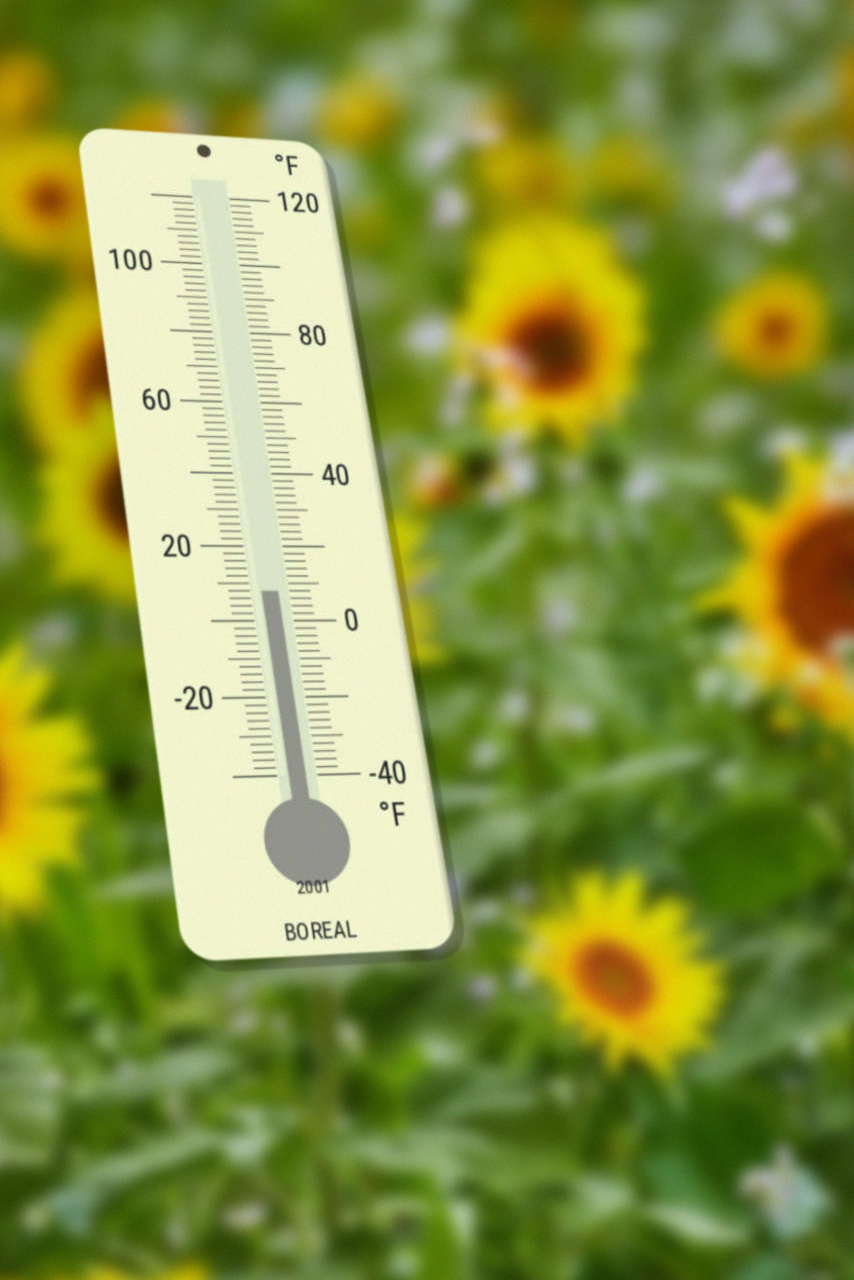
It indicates 8 °F
